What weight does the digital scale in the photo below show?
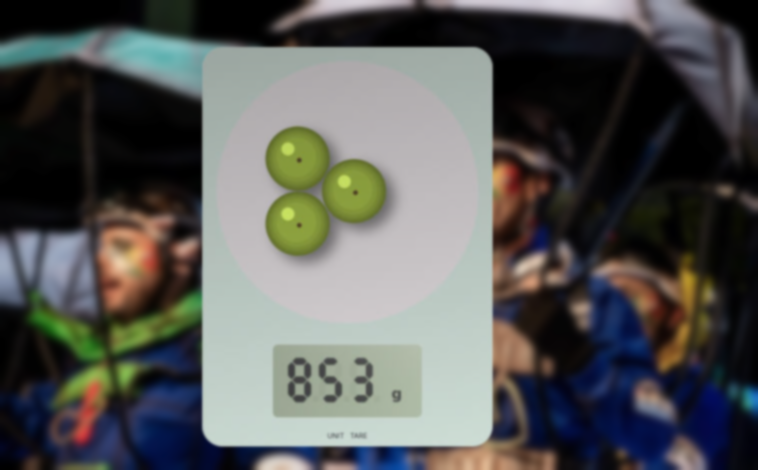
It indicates 853 g
